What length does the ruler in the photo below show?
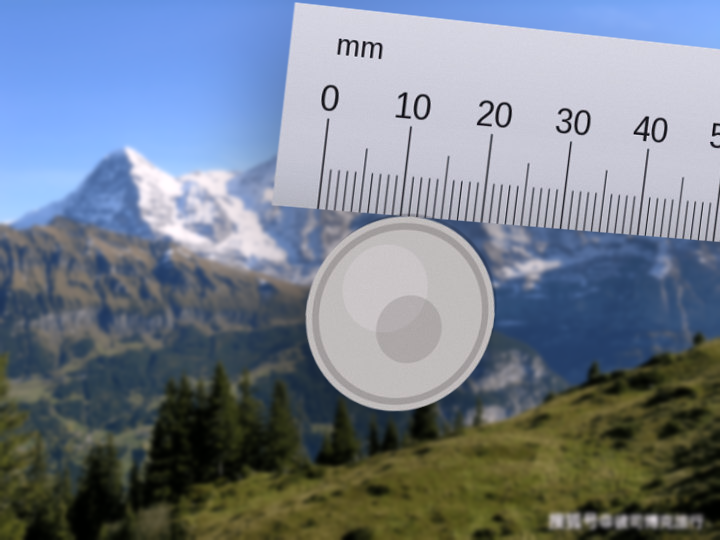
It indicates 23 mm
